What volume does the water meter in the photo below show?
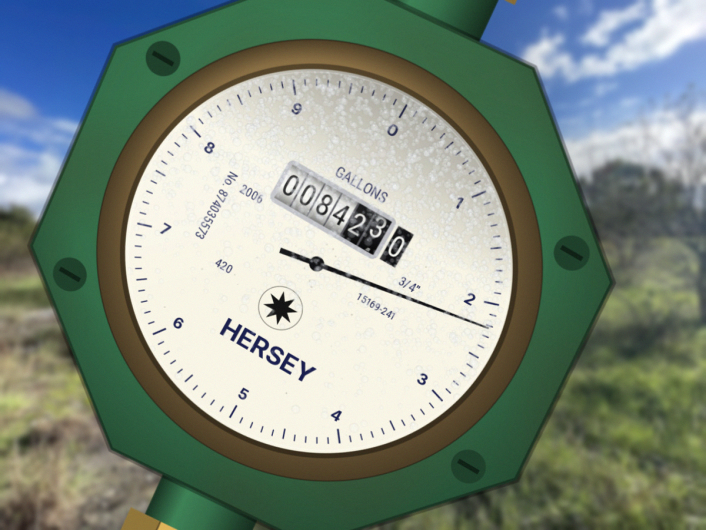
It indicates 84232.2 gal
